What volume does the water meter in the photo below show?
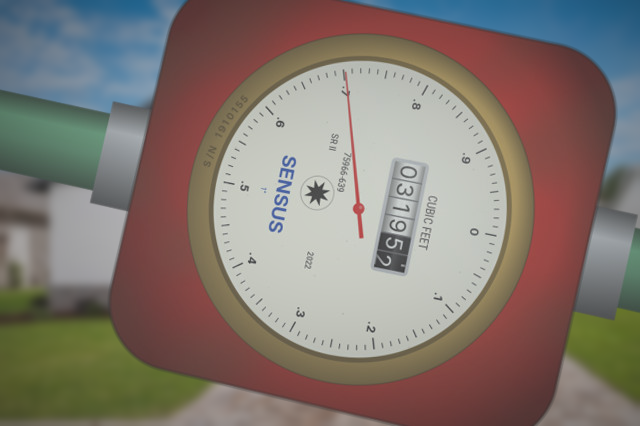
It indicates 31951.70 ft³
